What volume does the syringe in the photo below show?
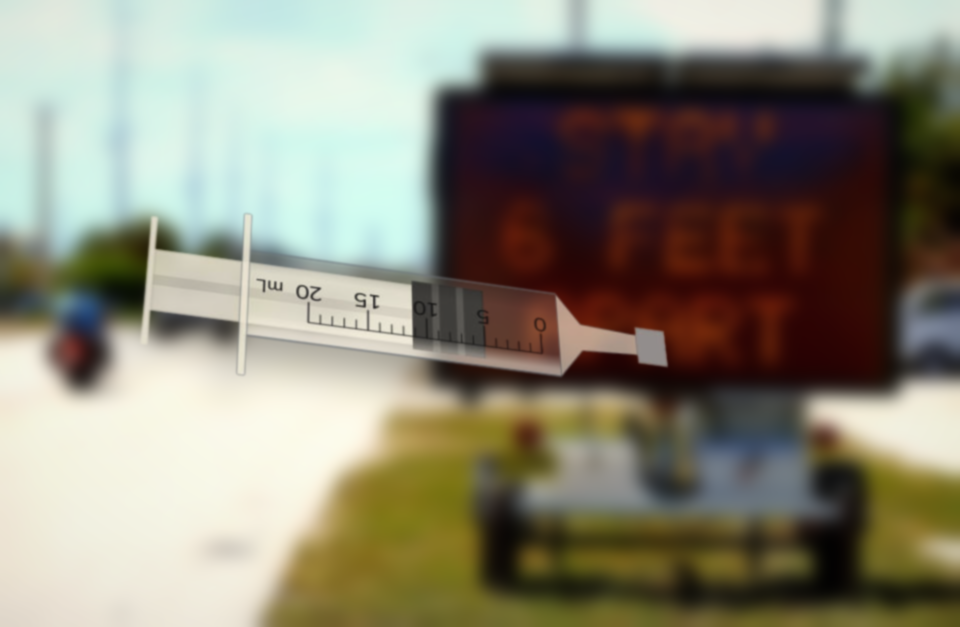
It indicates 5 mL
